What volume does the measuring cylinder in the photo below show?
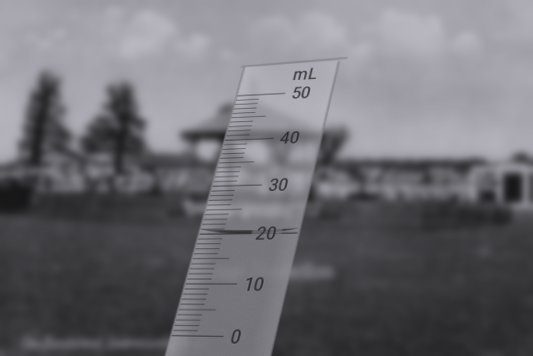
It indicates 20 mL
